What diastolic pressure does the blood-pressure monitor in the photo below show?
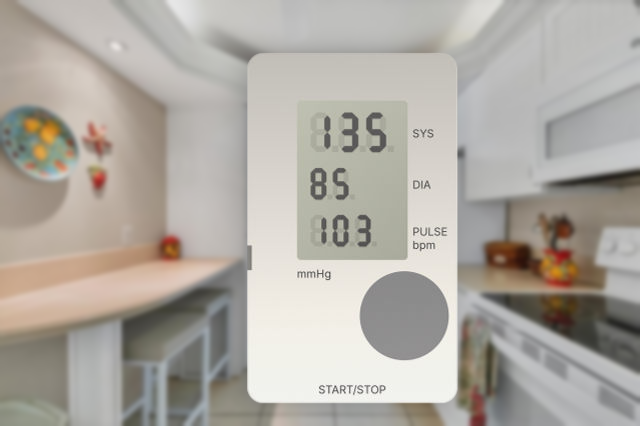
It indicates 85 mmHg
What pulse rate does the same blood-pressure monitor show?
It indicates 103 bpm
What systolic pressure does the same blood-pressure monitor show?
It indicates 135 mmHg
